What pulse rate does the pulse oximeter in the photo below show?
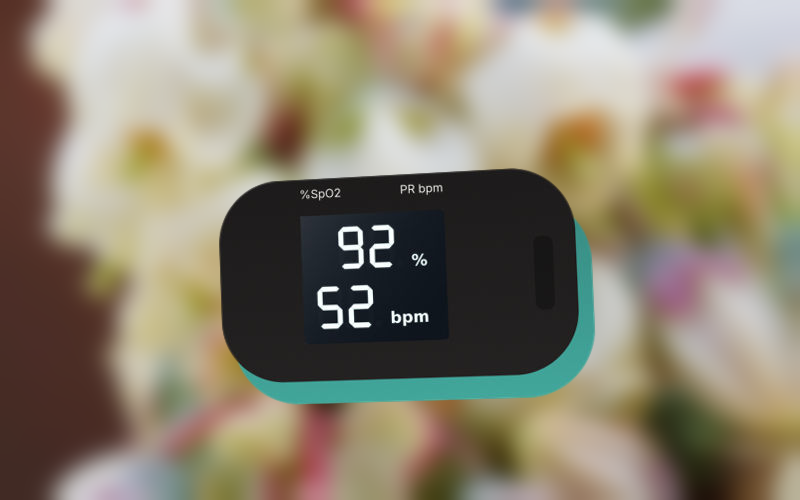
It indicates 52 bpm
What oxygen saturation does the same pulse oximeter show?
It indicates 92 %
